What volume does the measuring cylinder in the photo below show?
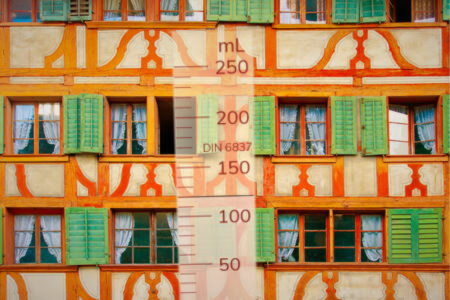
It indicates 120 mL
